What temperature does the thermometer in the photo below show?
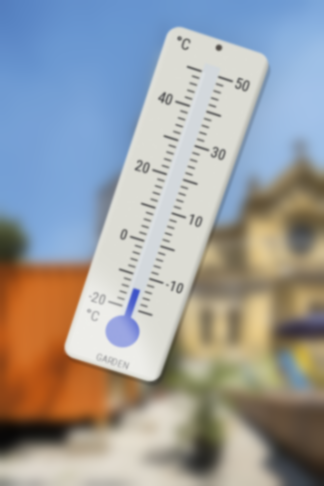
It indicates -14 °C
